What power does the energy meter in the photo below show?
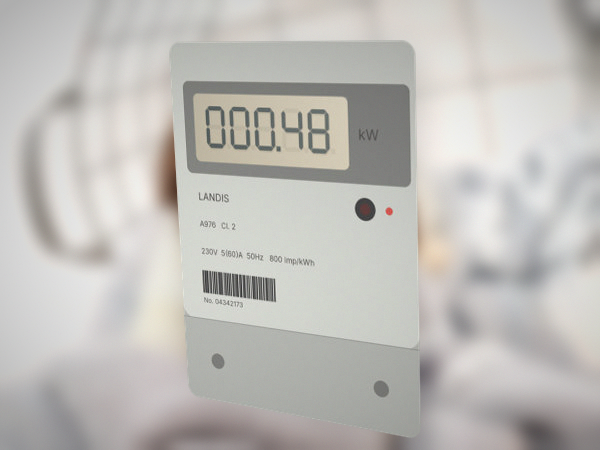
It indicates 0.48 kW
